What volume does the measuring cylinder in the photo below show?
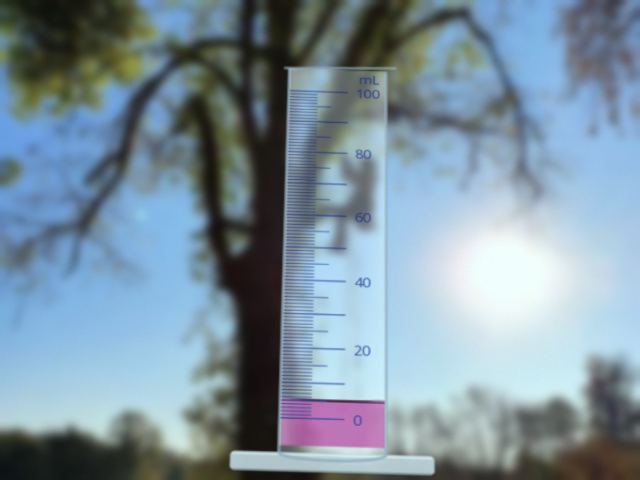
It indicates 5 mL
